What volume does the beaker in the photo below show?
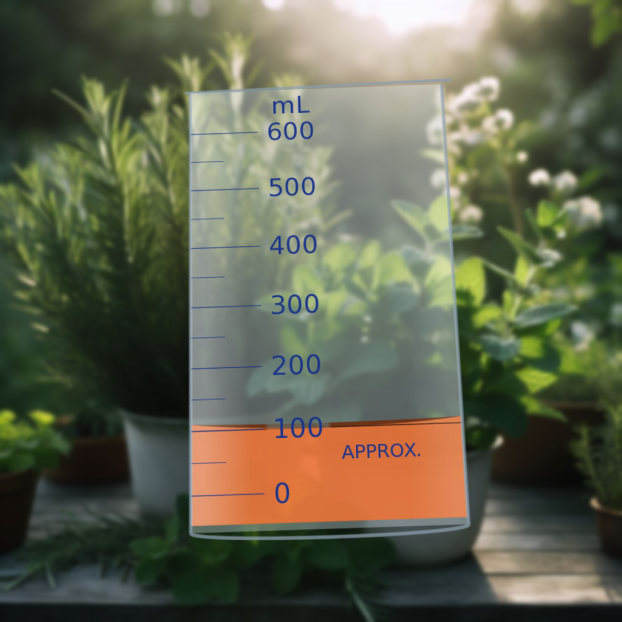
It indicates 100 mL
